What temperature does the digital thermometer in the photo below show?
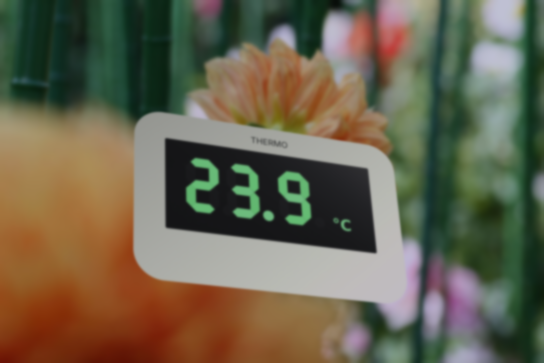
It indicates 23.9 °C
